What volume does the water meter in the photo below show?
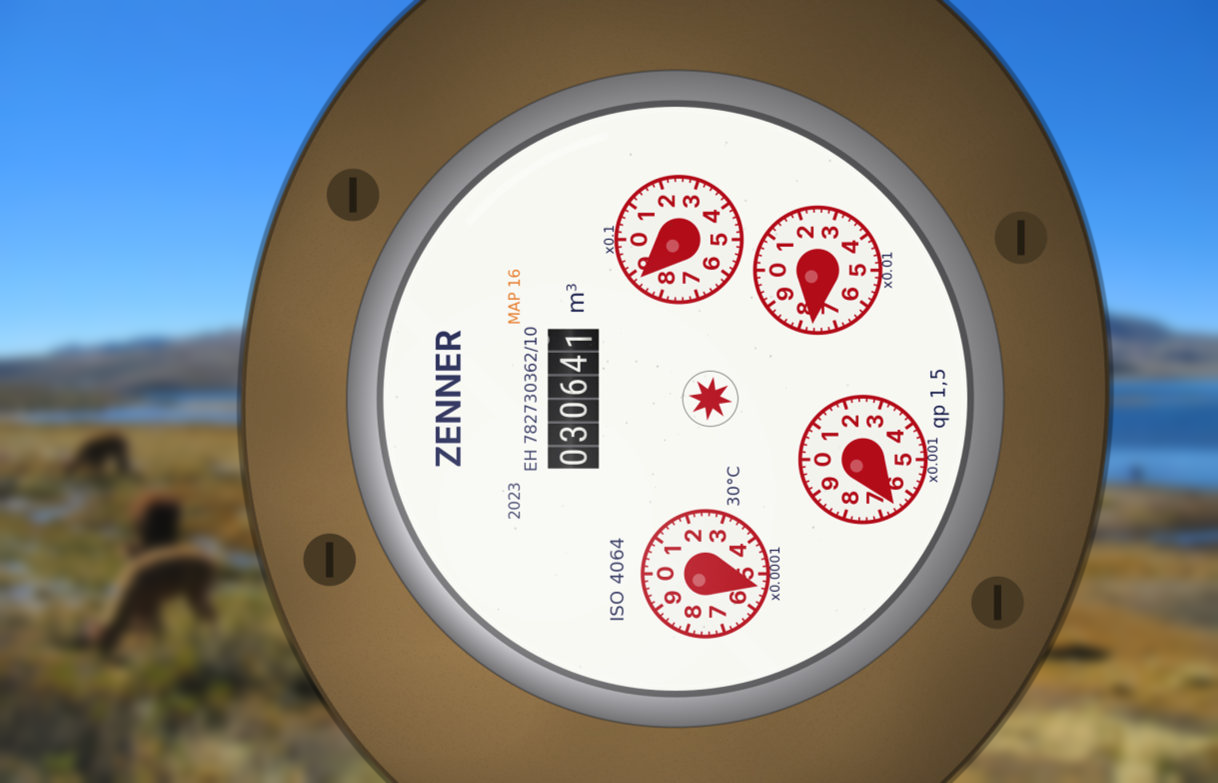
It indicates 30640.8765 m³
